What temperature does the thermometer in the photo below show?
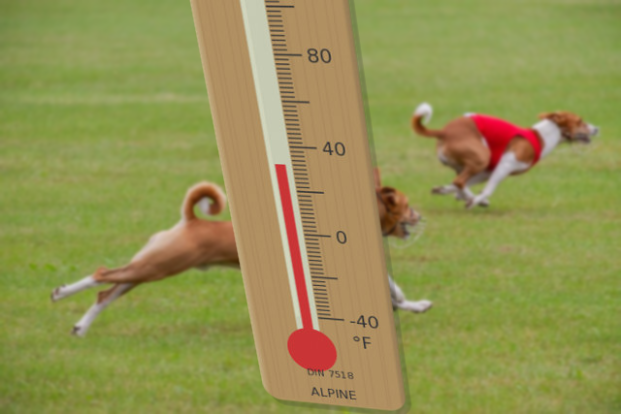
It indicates 32 °F
